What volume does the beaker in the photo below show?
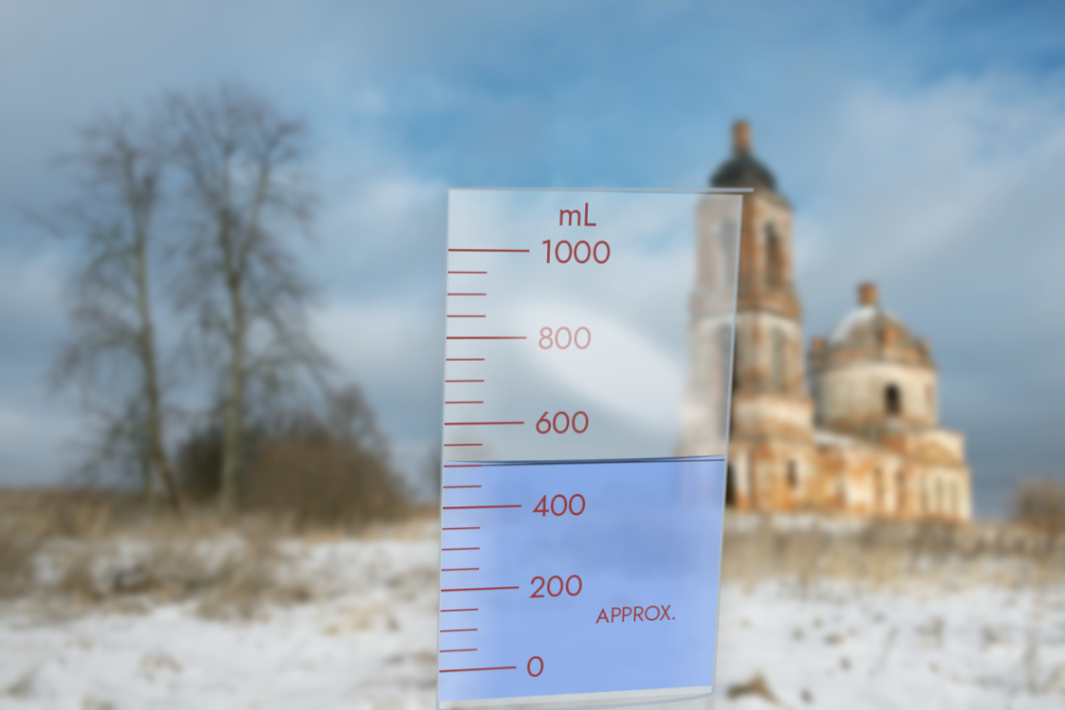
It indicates 500 mL
